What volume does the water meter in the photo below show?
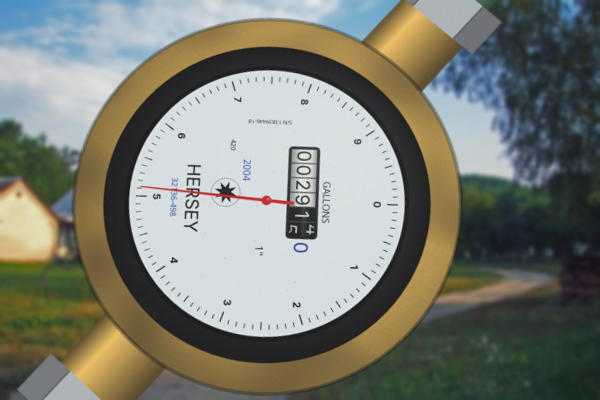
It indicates 29145.1 gal
